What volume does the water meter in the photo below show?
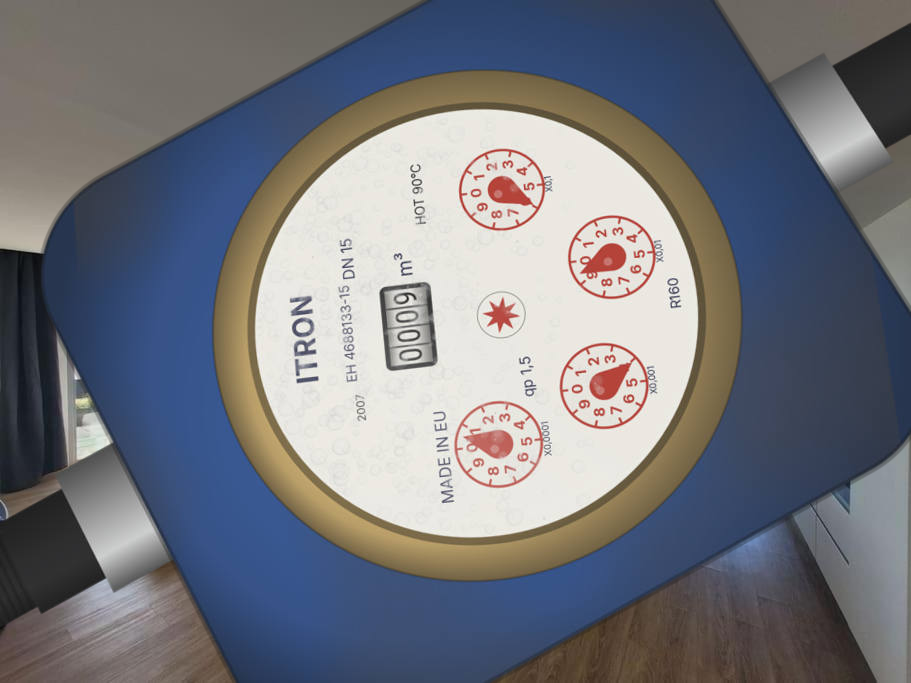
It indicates 9.5940 m³
